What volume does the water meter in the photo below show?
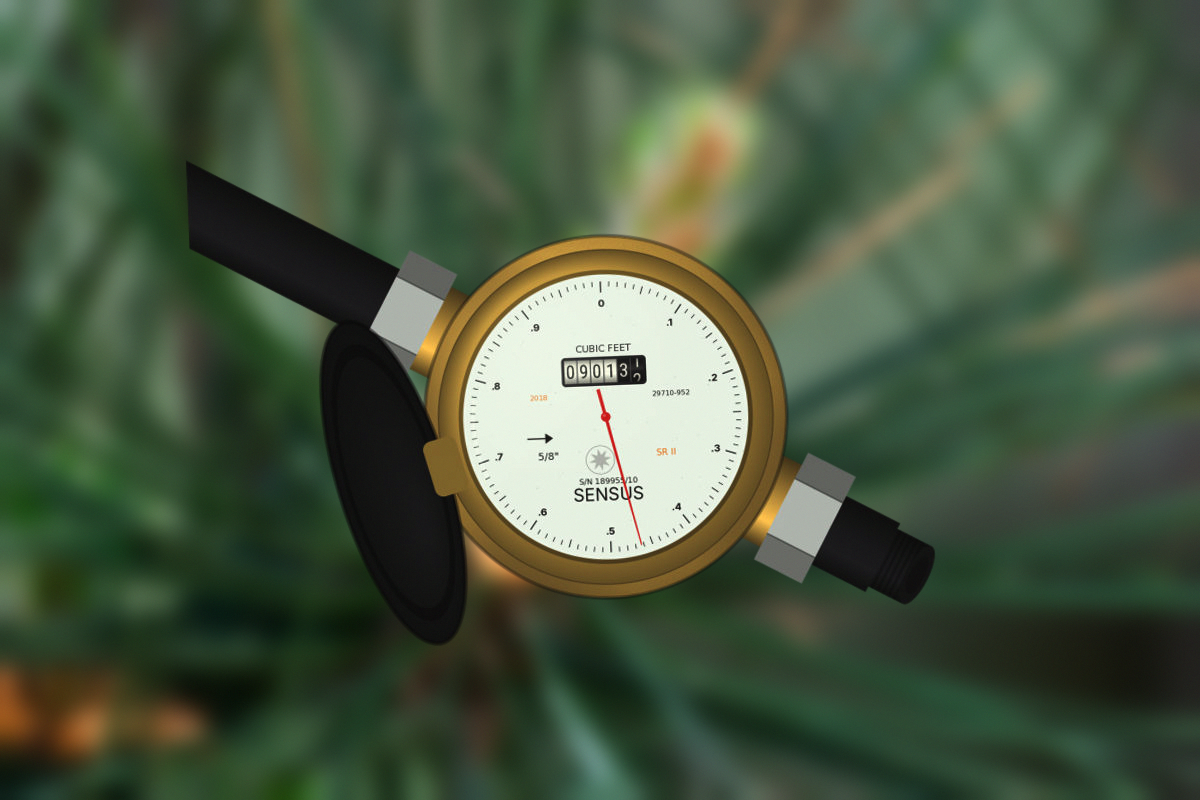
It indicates 90131.46 ft³
